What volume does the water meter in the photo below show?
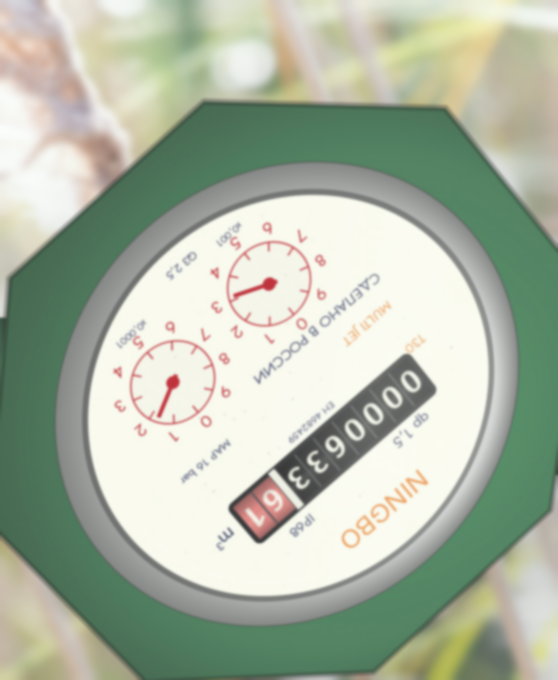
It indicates 633.6131 m³
